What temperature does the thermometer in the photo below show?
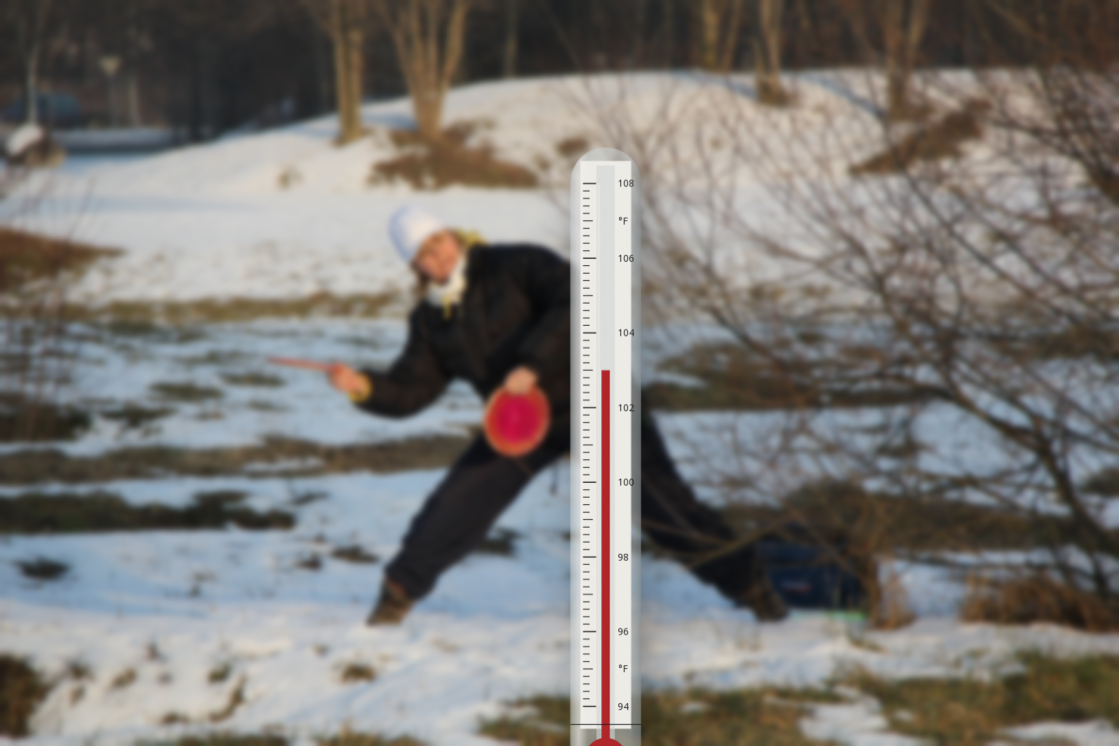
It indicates 103 °F
